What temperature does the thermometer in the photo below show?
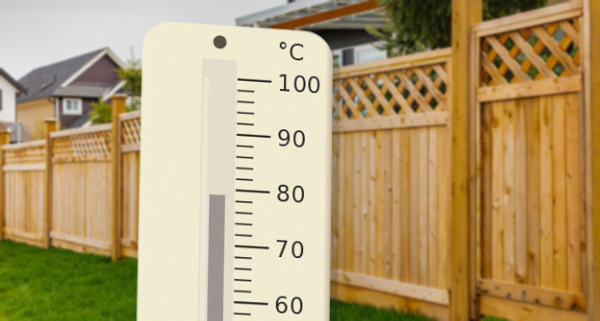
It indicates 79 °C
